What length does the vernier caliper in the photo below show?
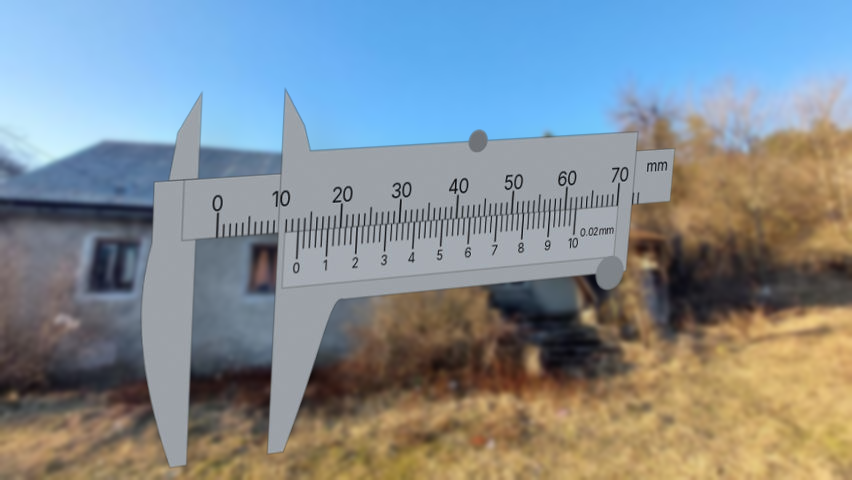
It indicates 13.0 mm
